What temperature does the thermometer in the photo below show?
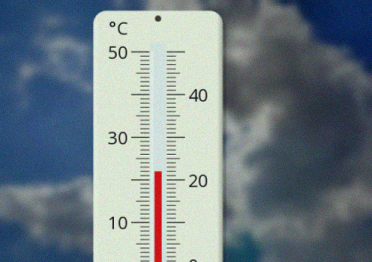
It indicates 22 °C
